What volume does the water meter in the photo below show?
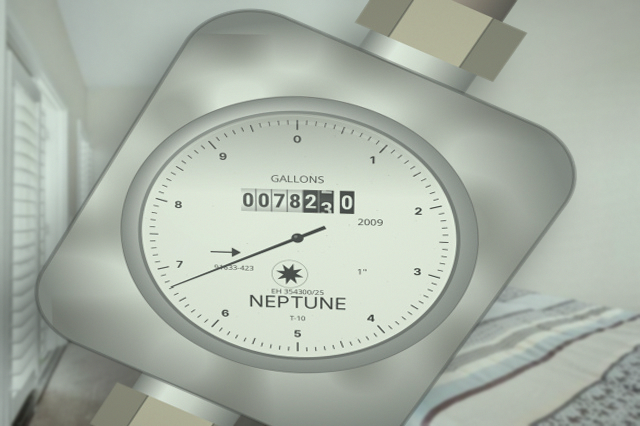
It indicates 78226.7 gal
